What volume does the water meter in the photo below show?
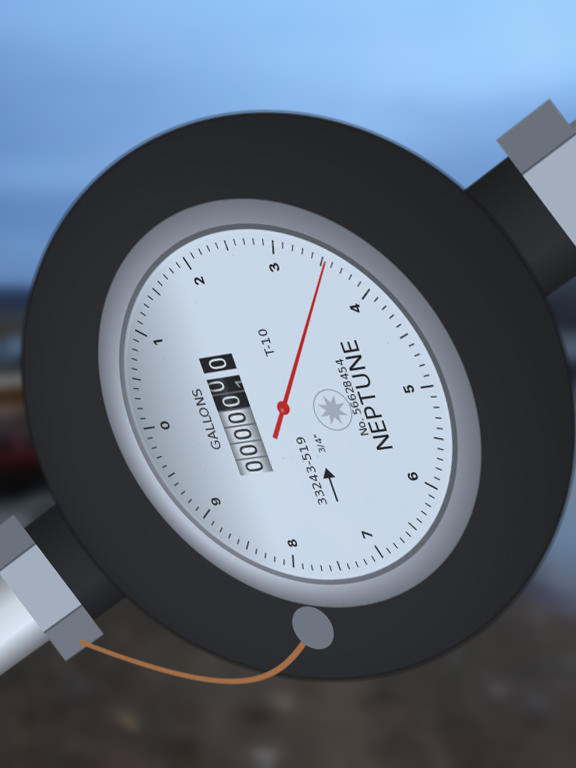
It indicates 3.5 gal
